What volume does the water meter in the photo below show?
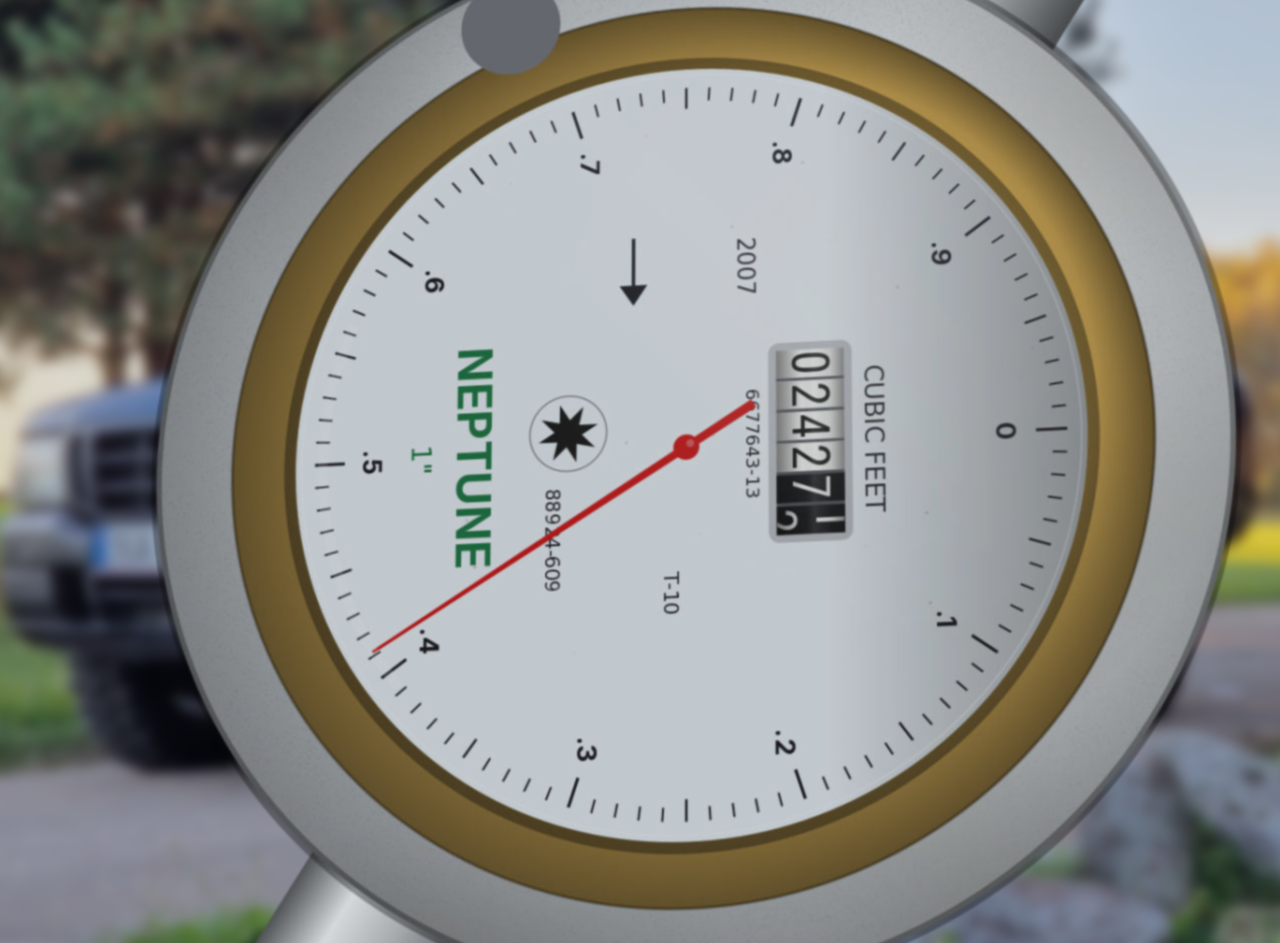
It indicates 24271.41 ft³
